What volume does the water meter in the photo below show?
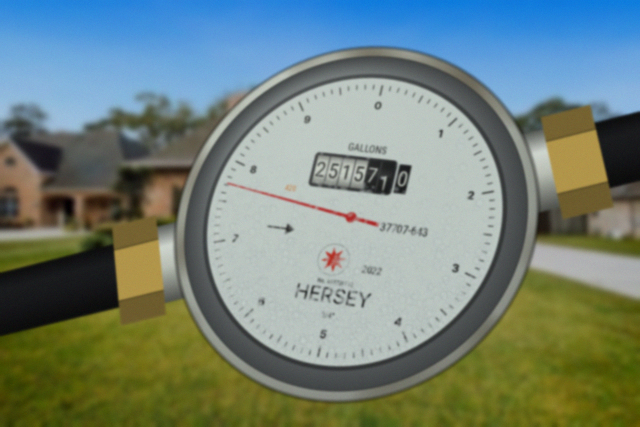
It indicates 2515707.7 gal
